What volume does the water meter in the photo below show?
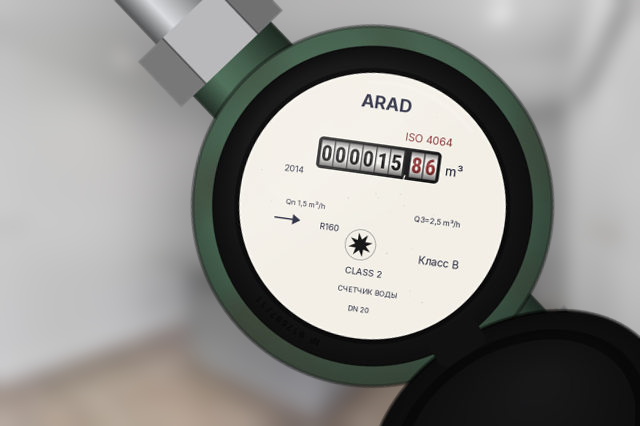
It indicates 15.86 m³
